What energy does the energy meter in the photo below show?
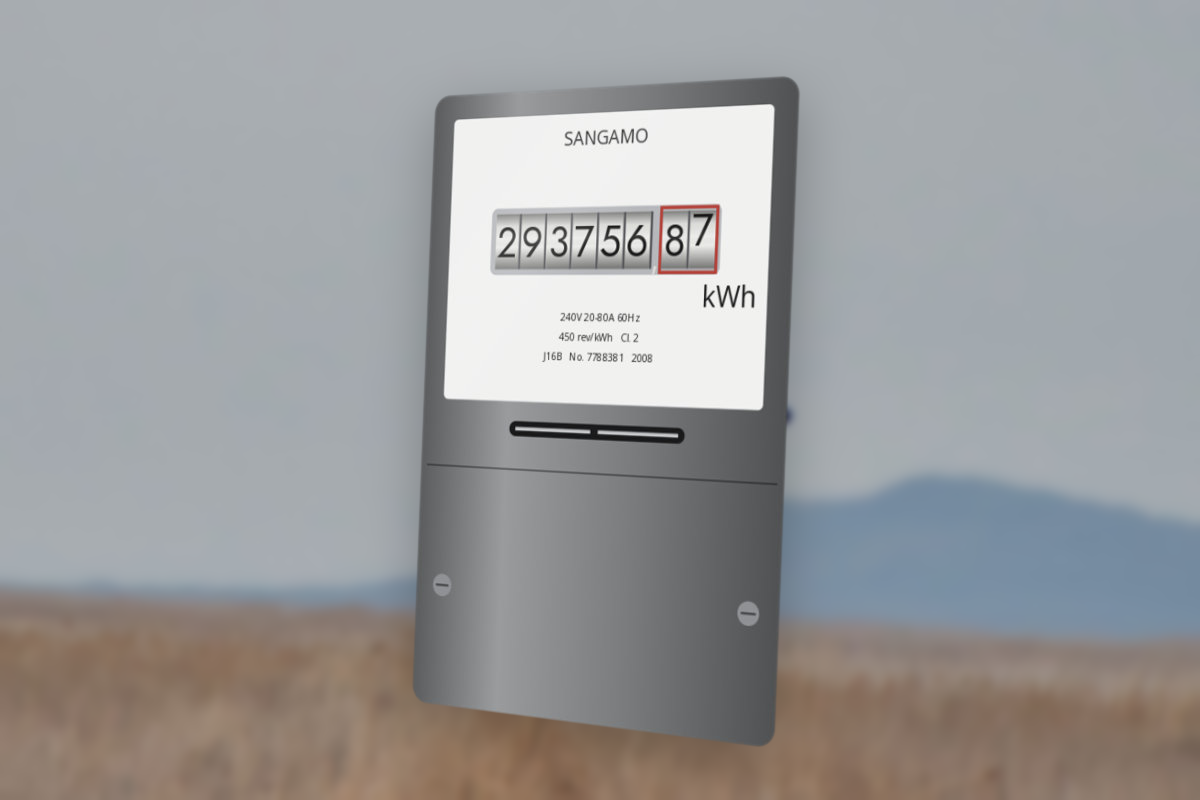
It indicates 293756.87 kWh
